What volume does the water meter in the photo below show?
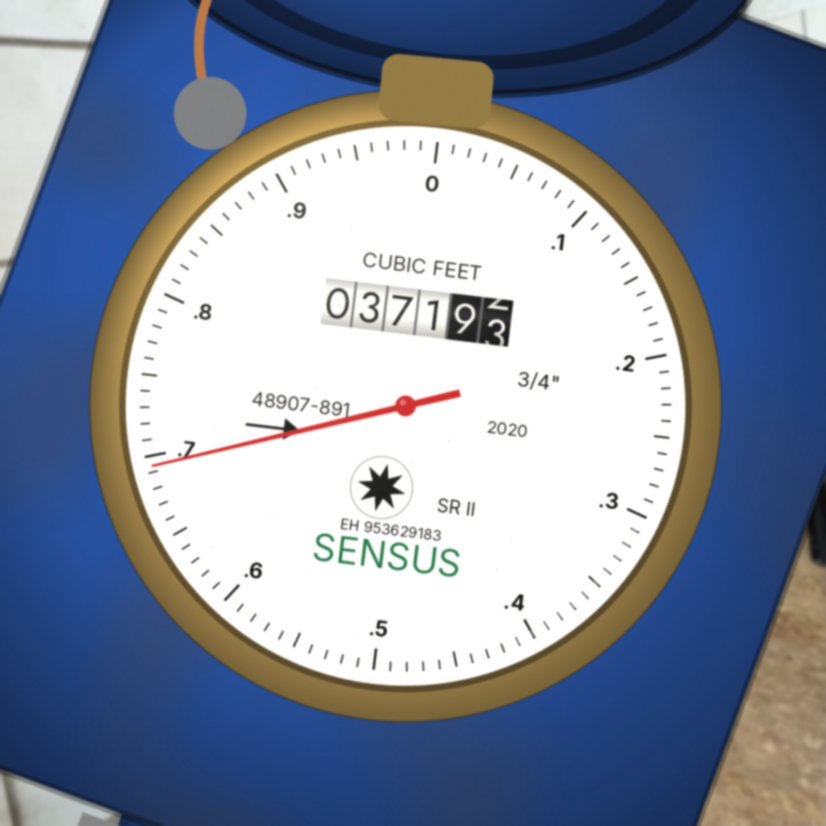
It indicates 37192.69 ft³
